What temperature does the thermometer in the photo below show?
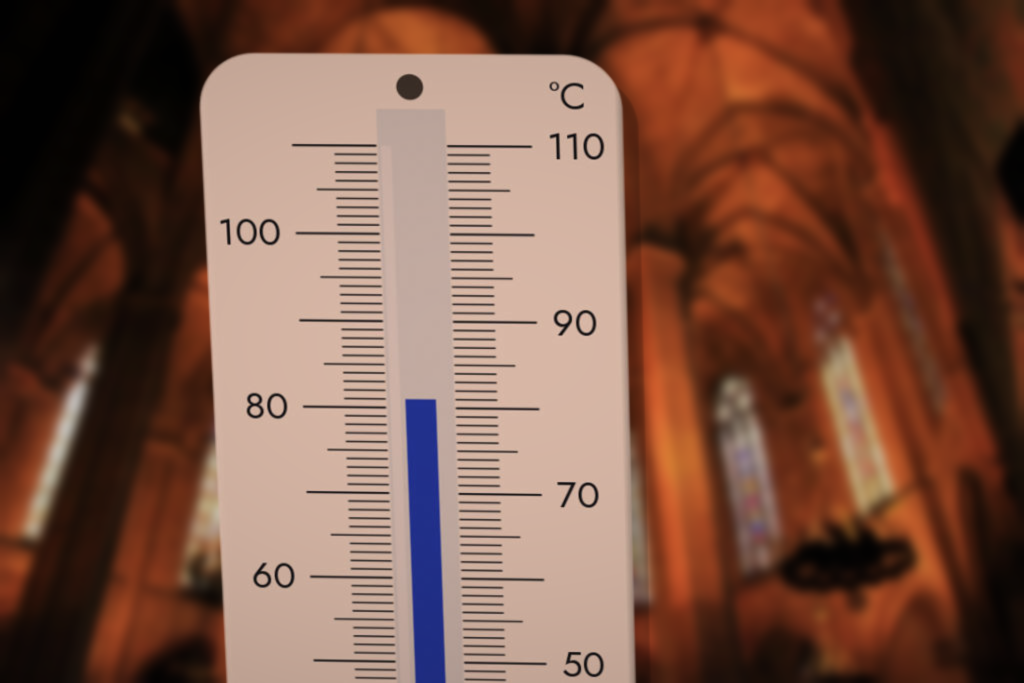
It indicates 81 °C
